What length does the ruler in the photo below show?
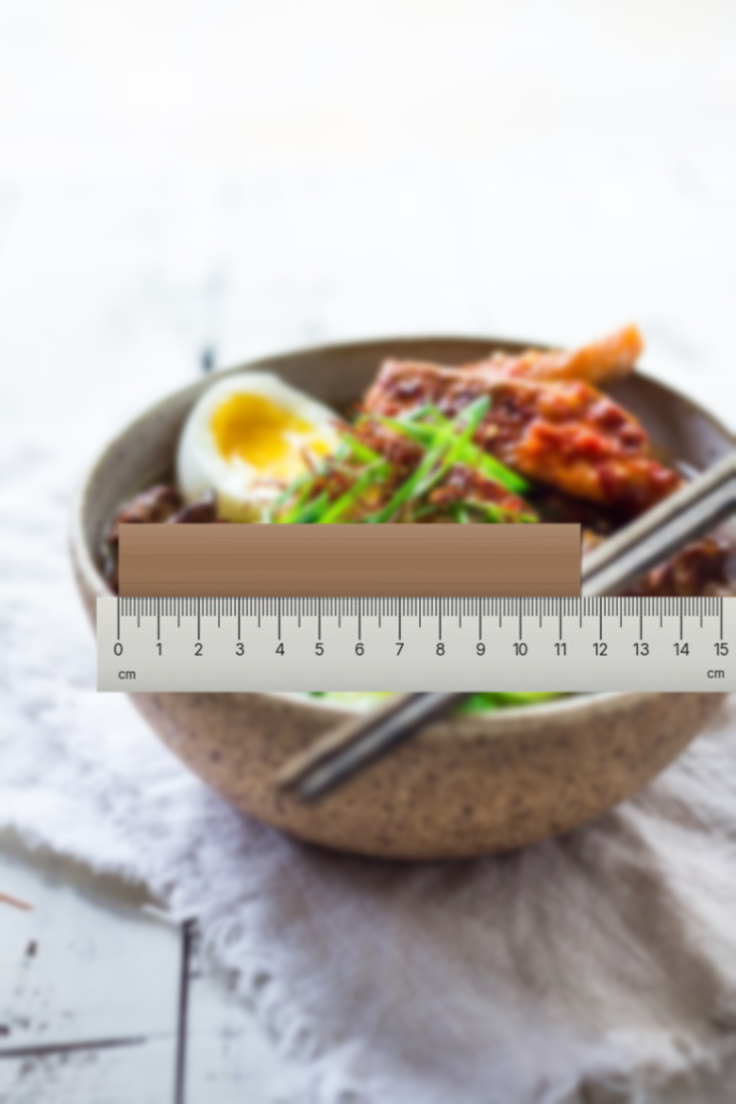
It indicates 11.5 cm
